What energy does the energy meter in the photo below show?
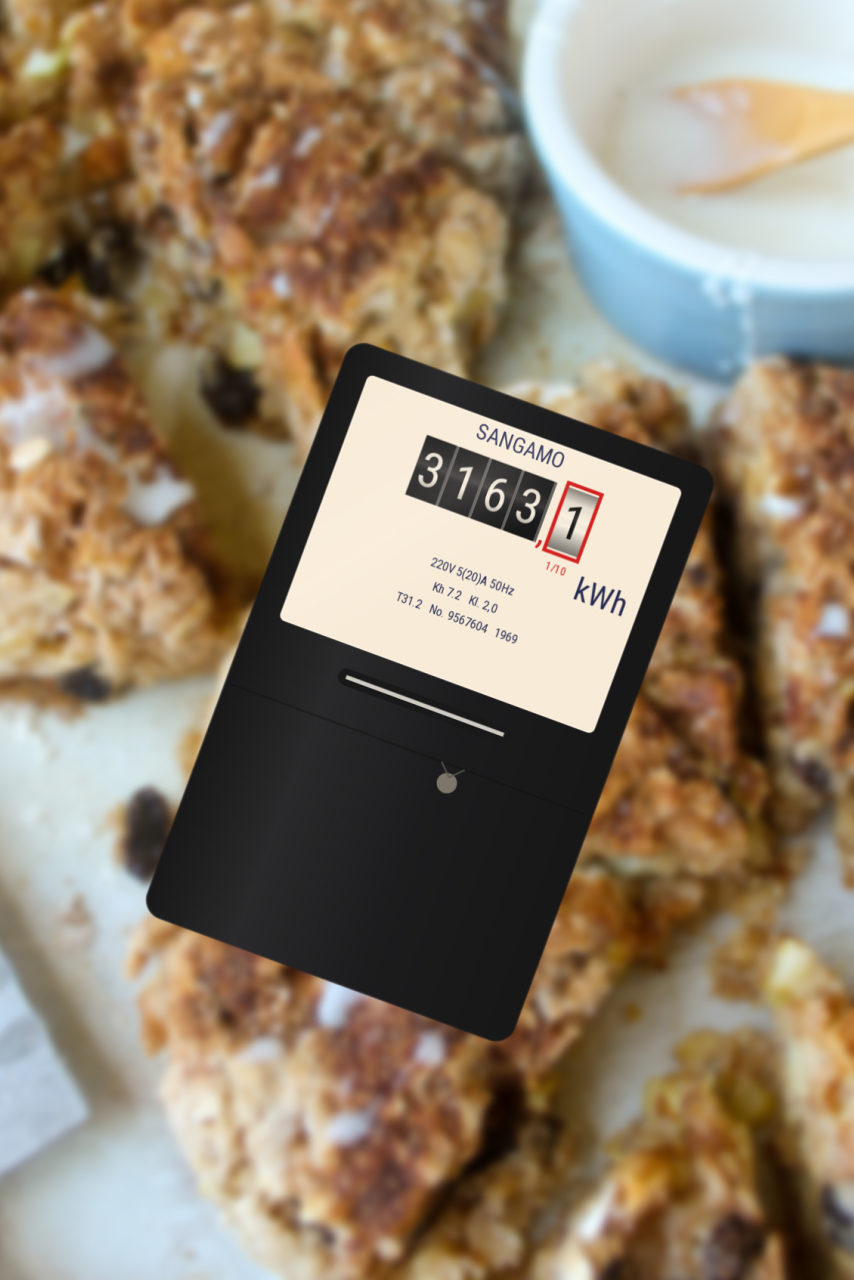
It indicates 3163.1 kWh
